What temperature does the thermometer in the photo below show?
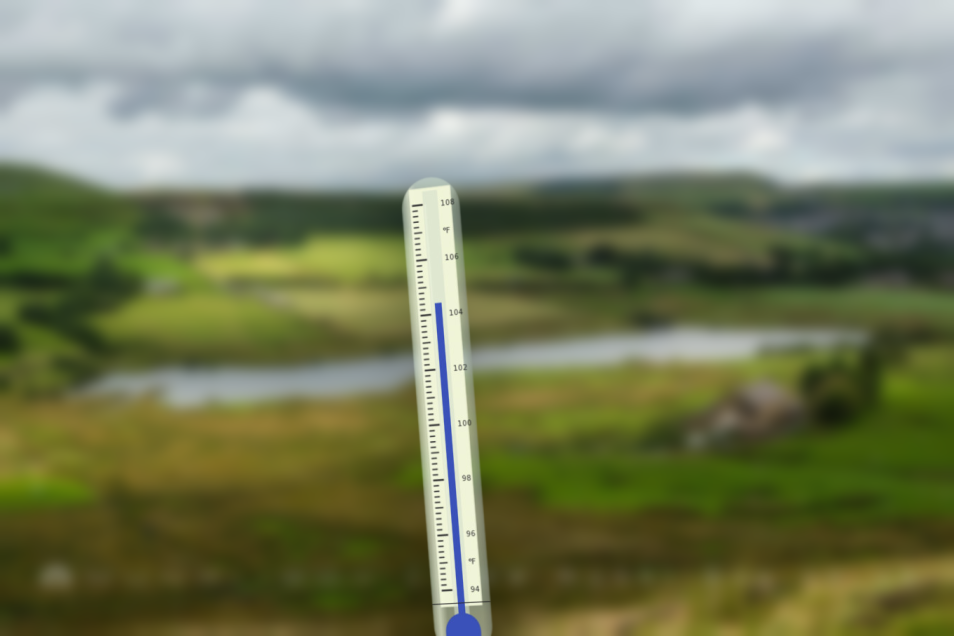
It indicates 104.4 °F
